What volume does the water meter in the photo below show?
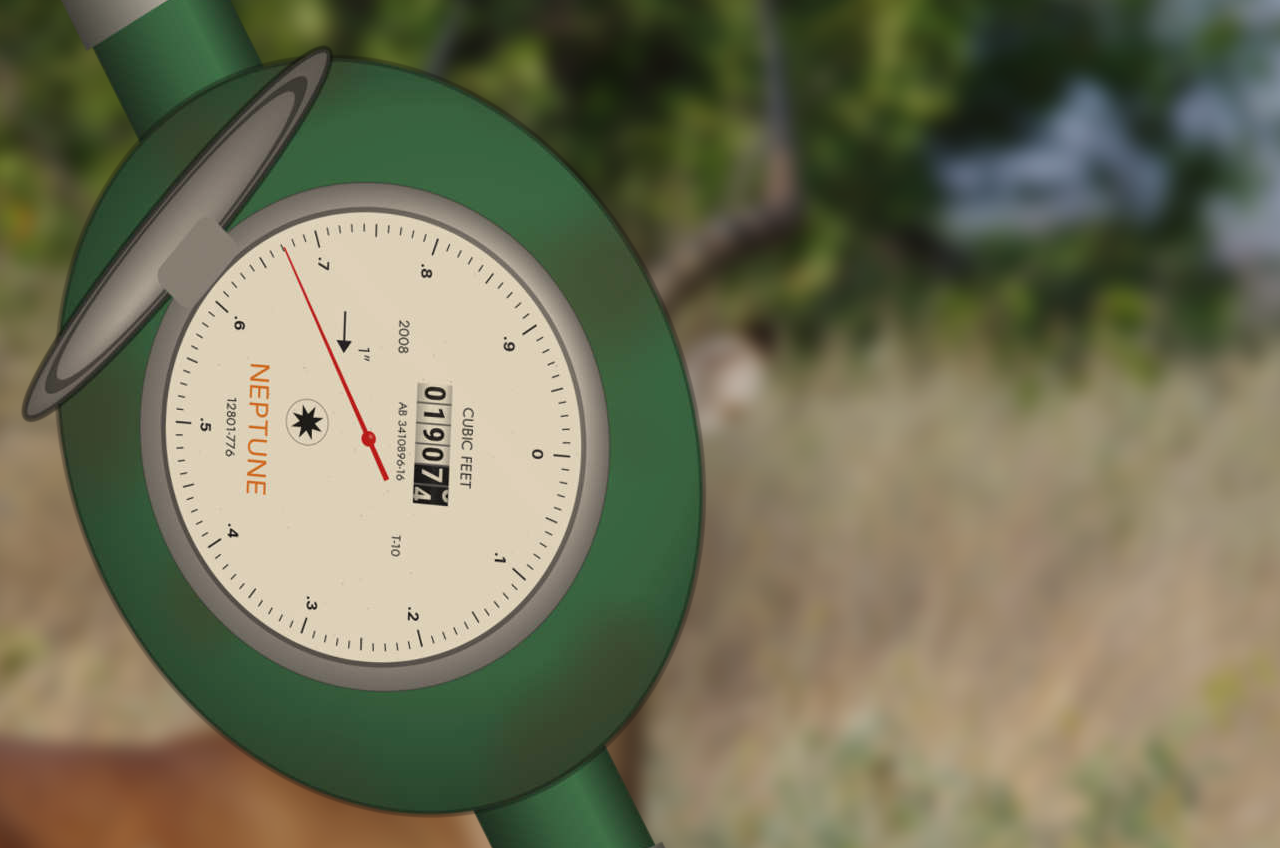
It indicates 19073.67 ft³
